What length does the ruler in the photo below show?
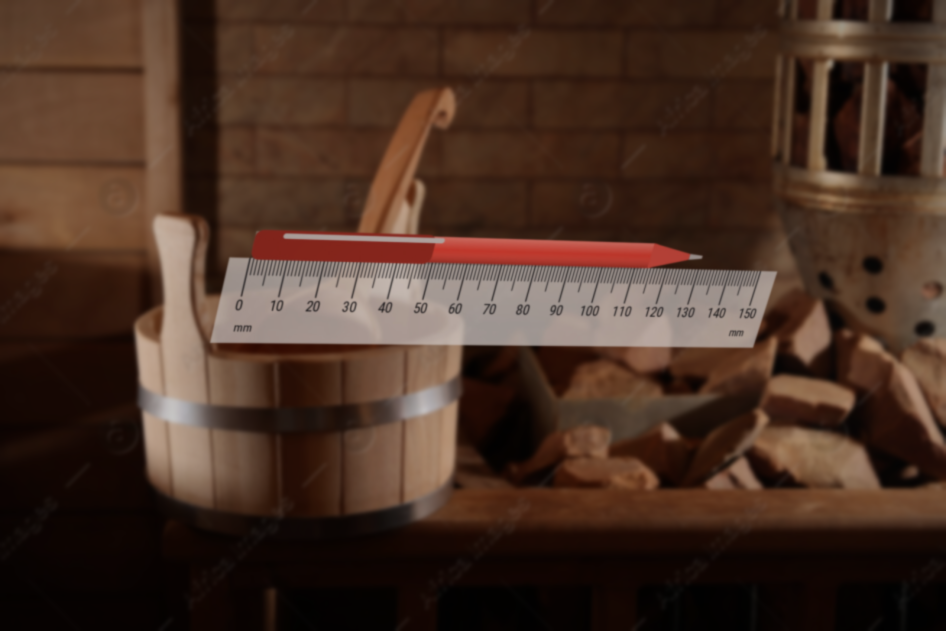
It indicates 130 mm
